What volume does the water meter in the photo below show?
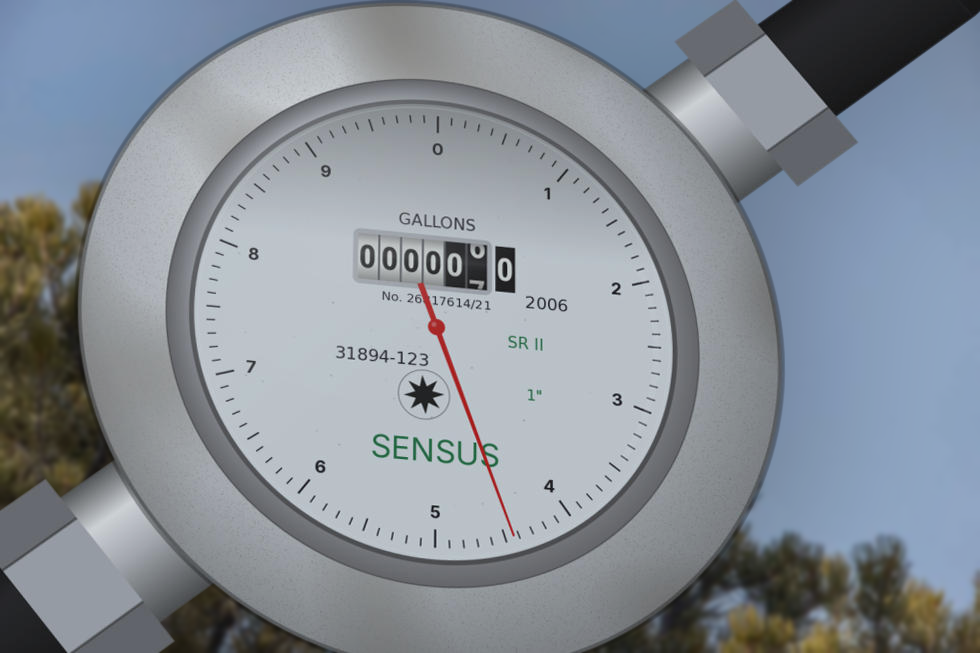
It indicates 64.4 gal
